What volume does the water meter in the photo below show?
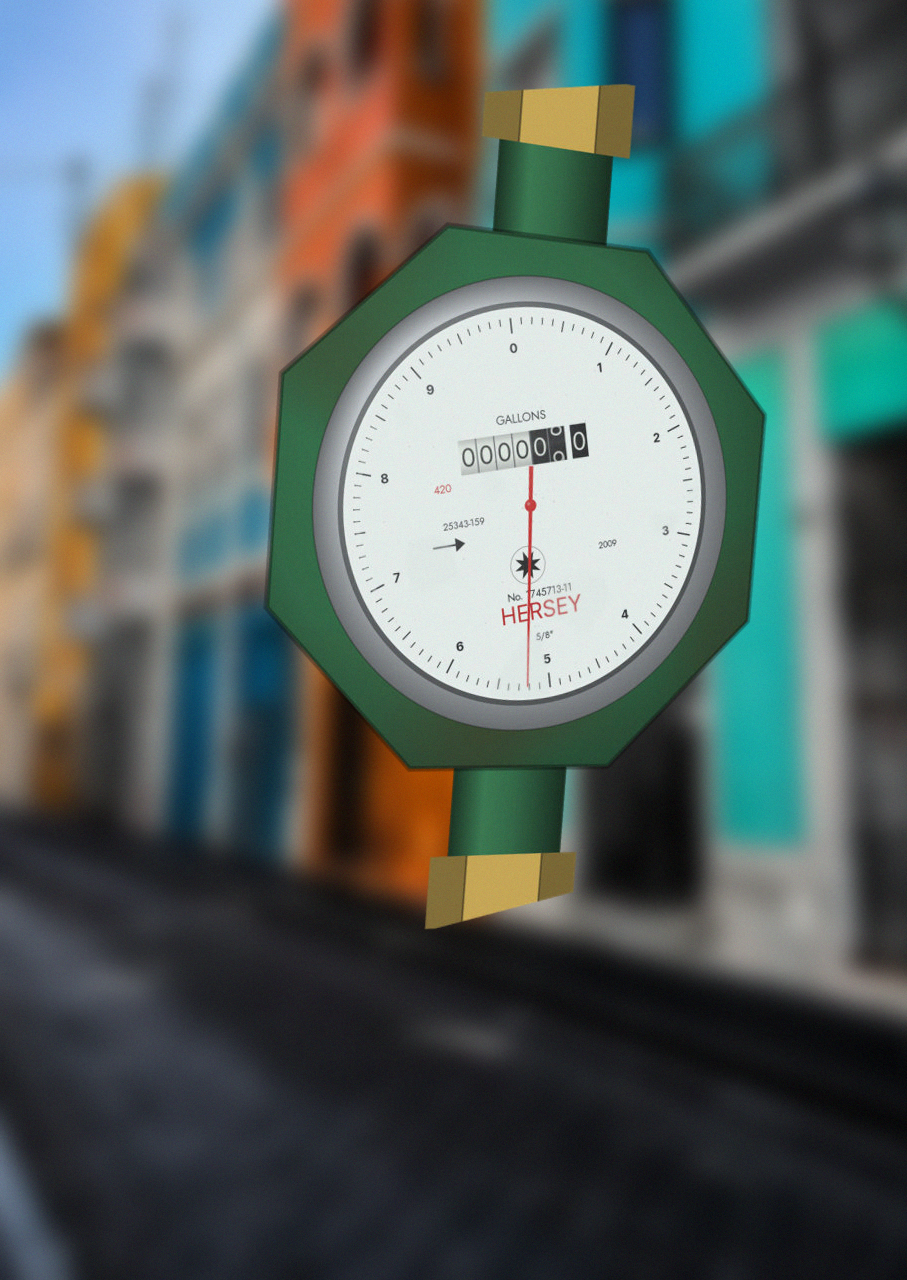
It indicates 85.2 gal
